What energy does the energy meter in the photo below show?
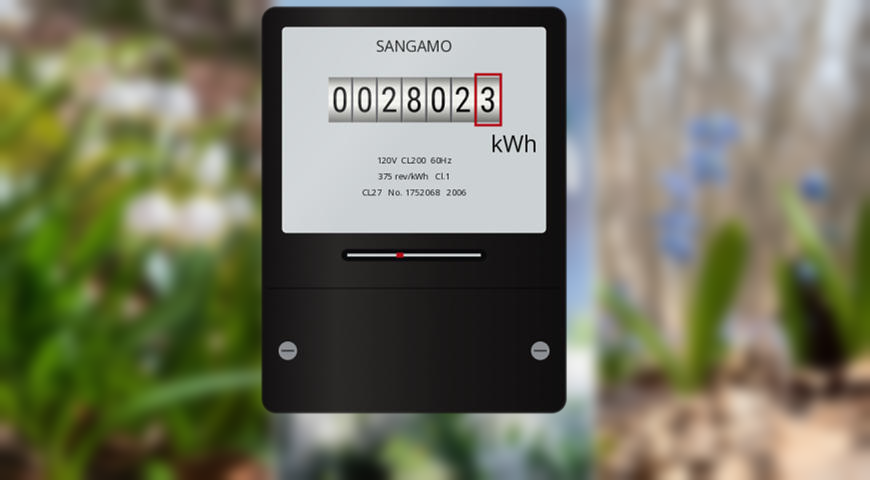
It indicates 2802.3 kWh
